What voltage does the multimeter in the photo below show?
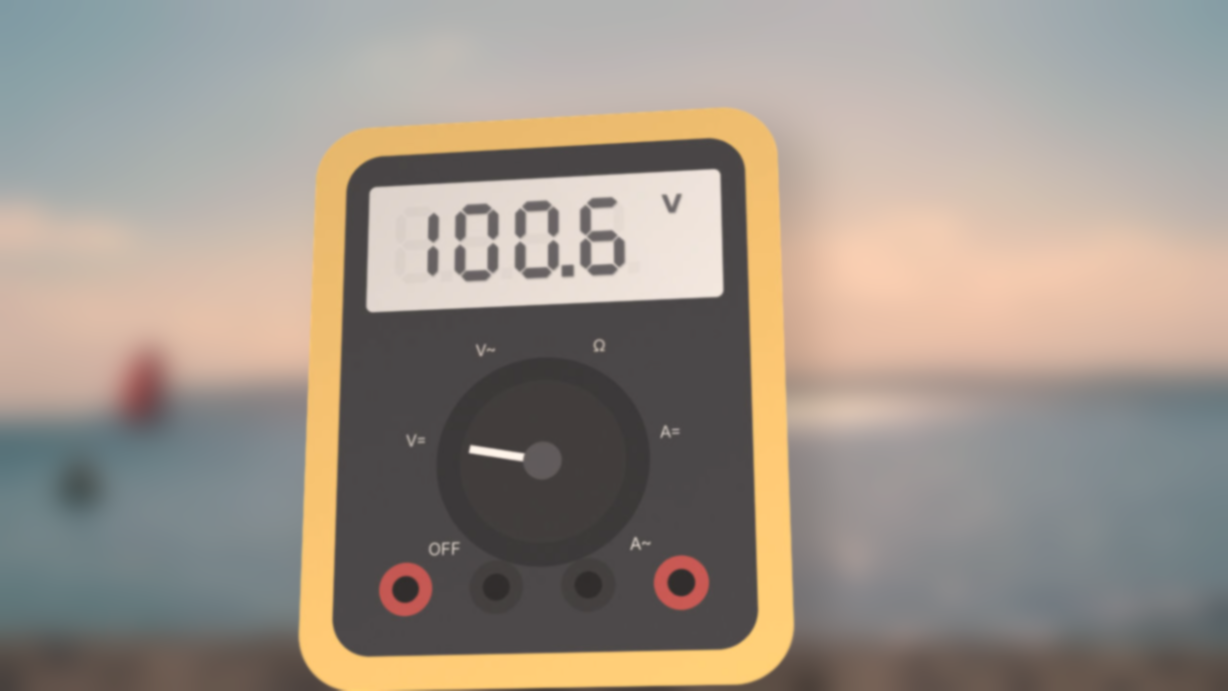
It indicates 100.6 V
